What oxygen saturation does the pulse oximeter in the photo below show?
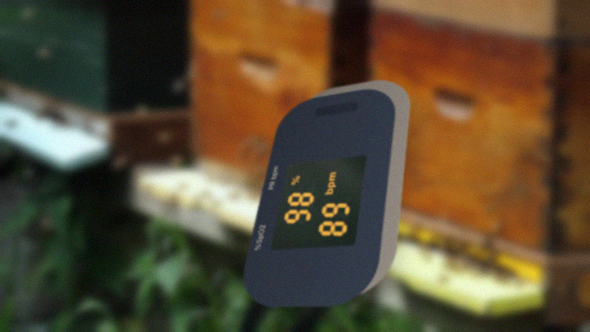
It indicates 98 %
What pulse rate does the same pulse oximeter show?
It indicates 89 bpm
